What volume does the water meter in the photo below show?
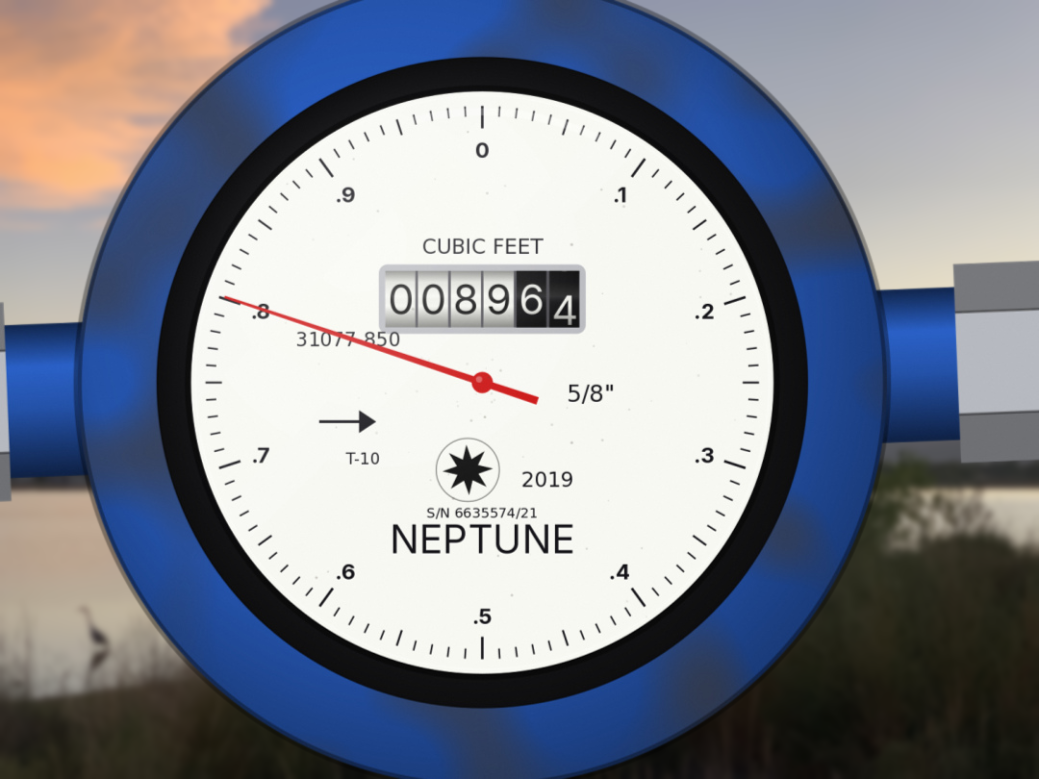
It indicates 8963.80 ft³
